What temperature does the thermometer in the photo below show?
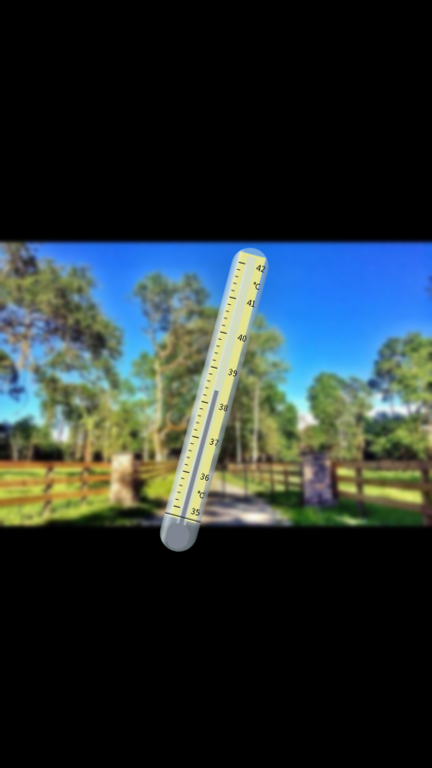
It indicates 38.4 °C
